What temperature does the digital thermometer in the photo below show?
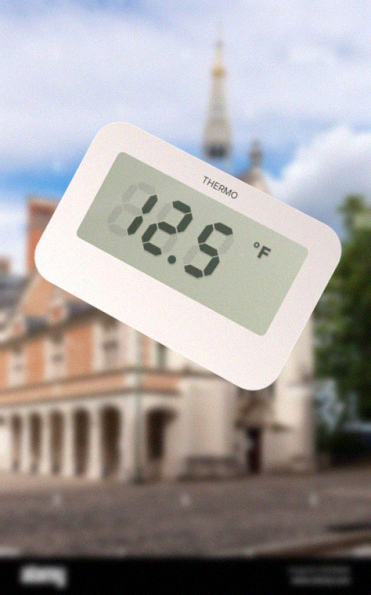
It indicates 12.5 °F
